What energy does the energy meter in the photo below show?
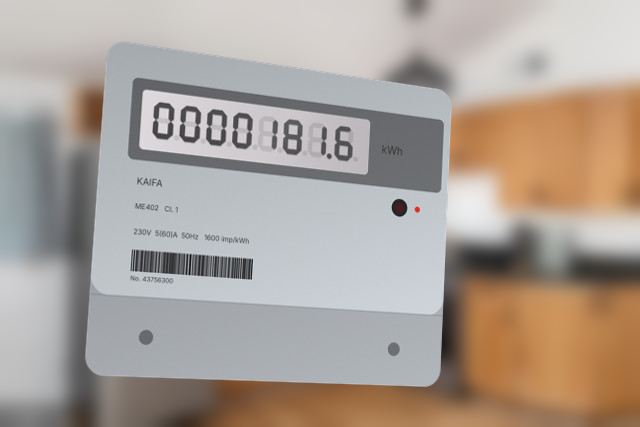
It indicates 181.6 kWh
